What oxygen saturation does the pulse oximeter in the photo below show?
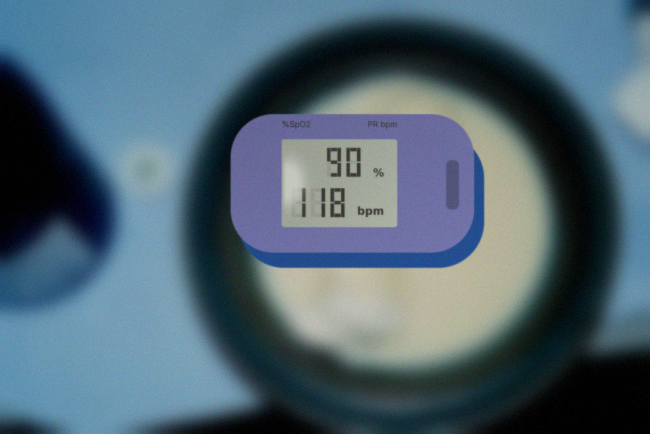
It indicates 90 %
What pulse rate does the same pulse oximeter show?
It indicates 118 bpm
